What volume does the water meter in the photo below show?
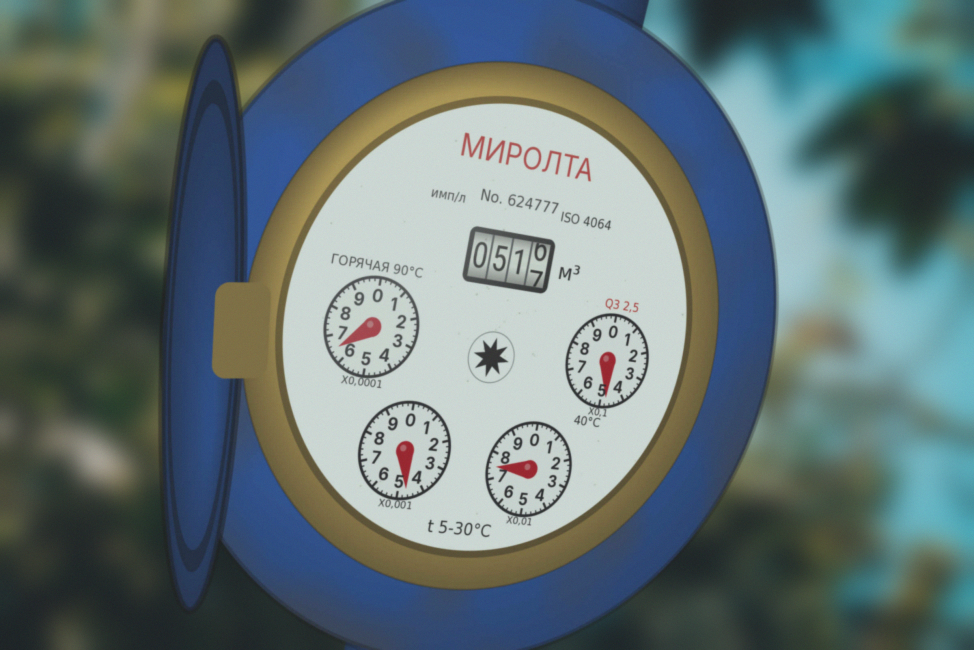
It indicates 516.4746 m³
